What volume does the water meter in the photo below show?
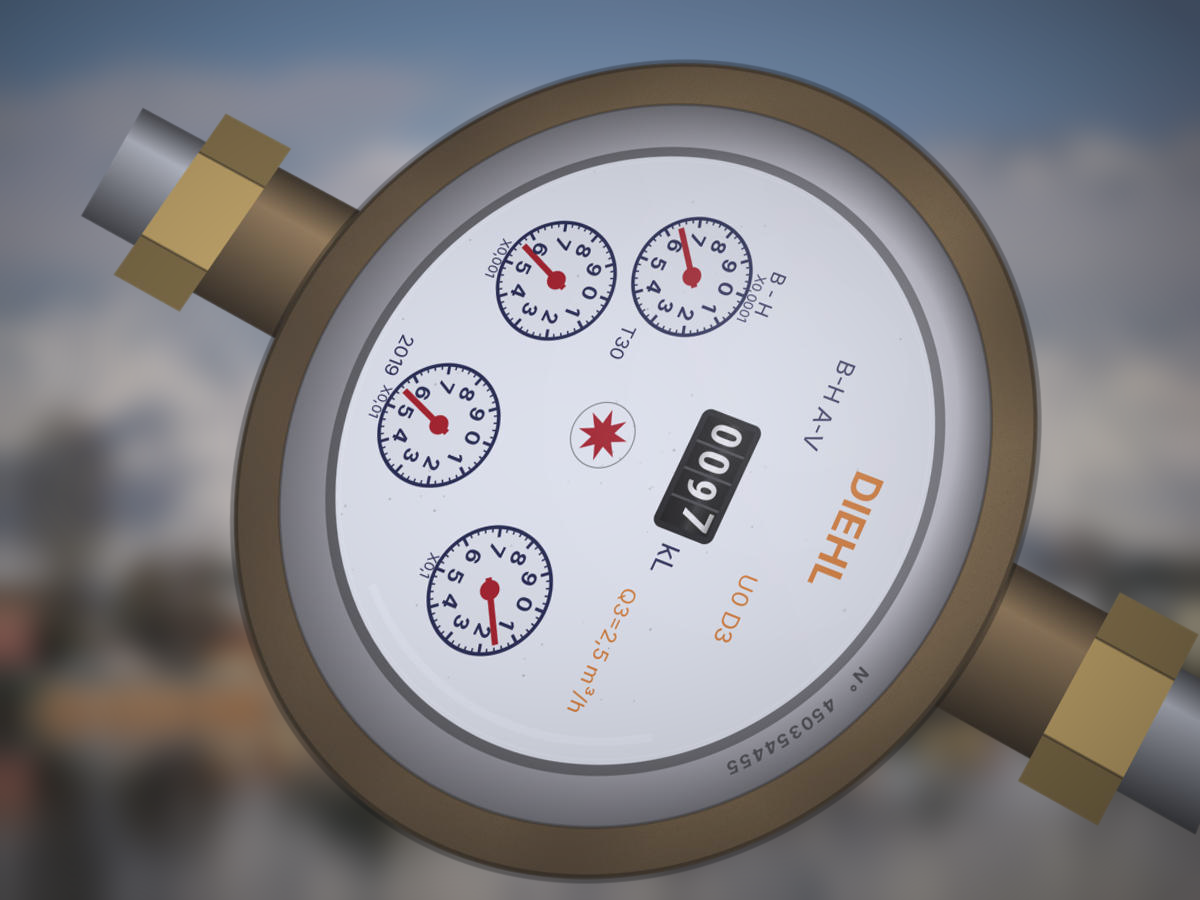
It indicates 97.1556 kL
